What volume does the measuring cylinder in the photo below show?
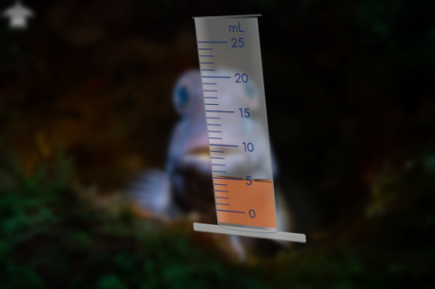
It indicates 5 mL
